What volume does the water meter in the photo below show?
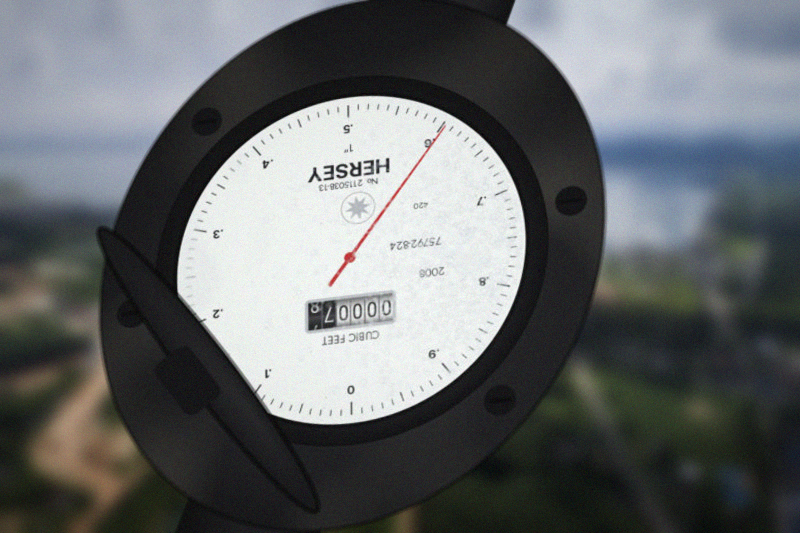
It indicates 77.60 ft³
